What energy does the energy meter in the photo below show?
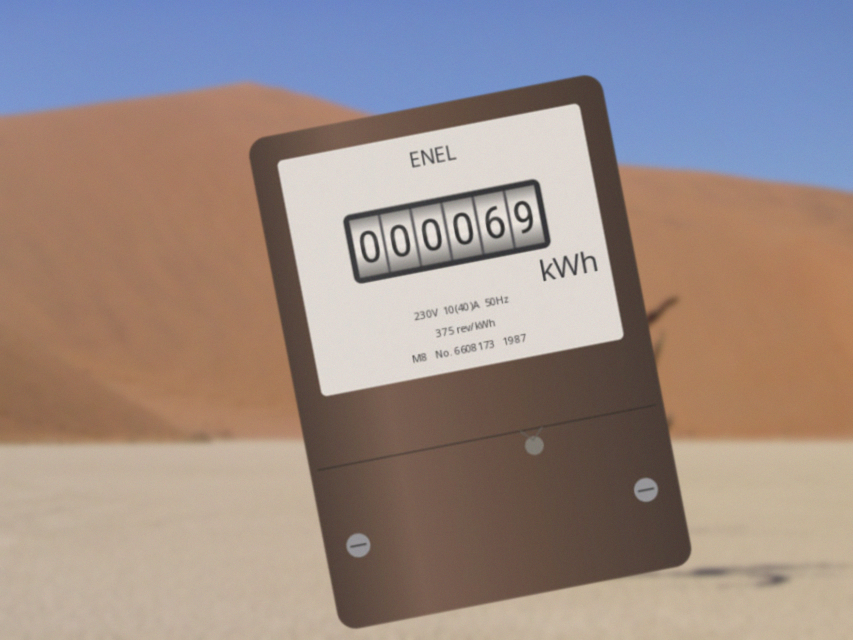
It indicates 69 kWh
